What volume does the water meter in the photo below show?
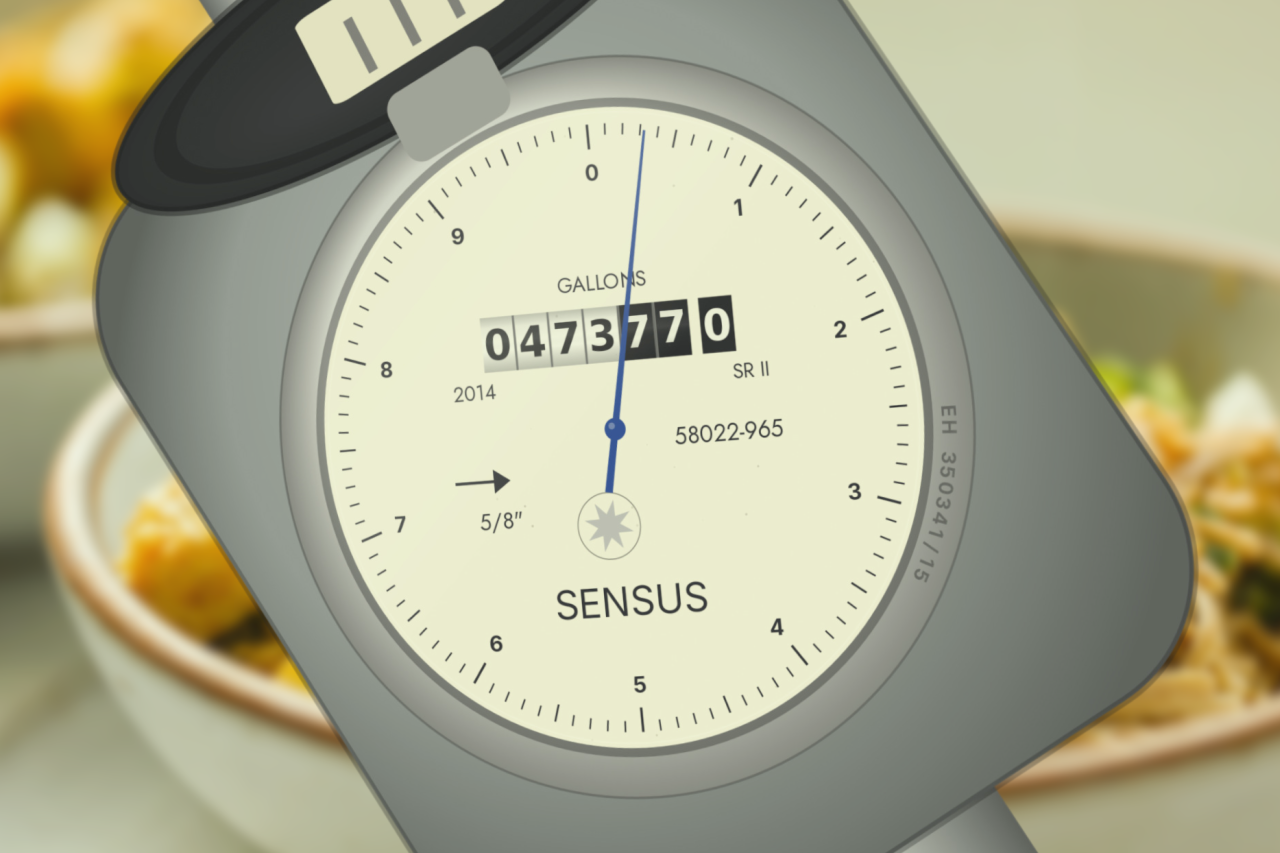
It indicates 473770.3 gal
